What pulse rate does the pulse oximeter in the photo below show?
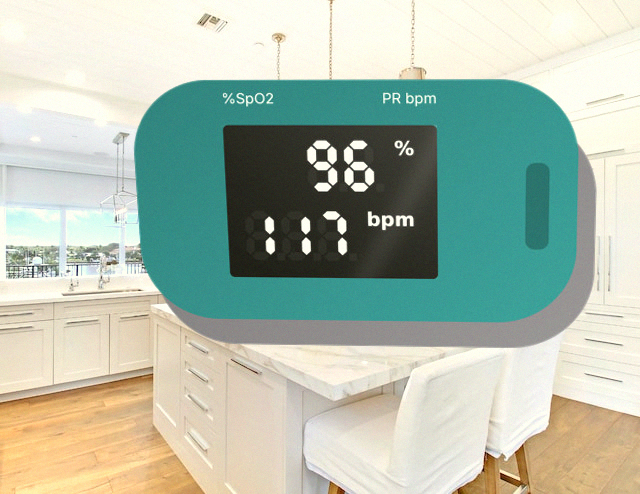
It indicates 117 bpm
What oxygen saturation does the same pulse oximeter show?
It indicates 96 %
